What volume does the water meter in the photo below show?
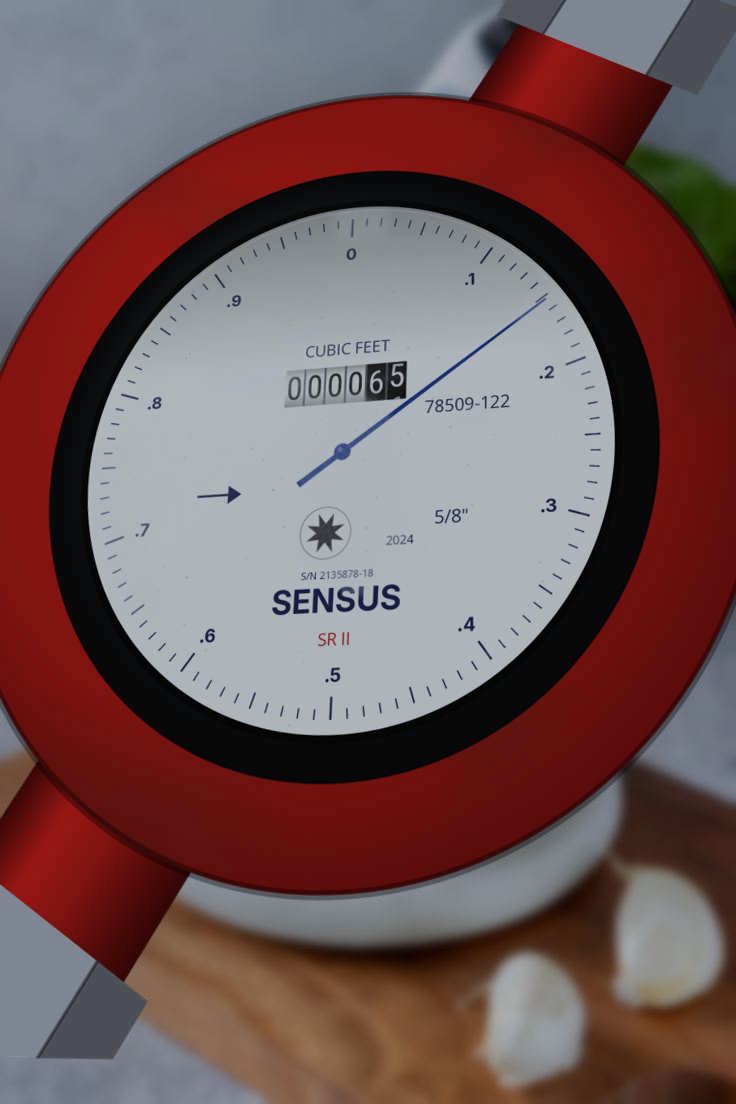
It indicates 65.15 ft³
